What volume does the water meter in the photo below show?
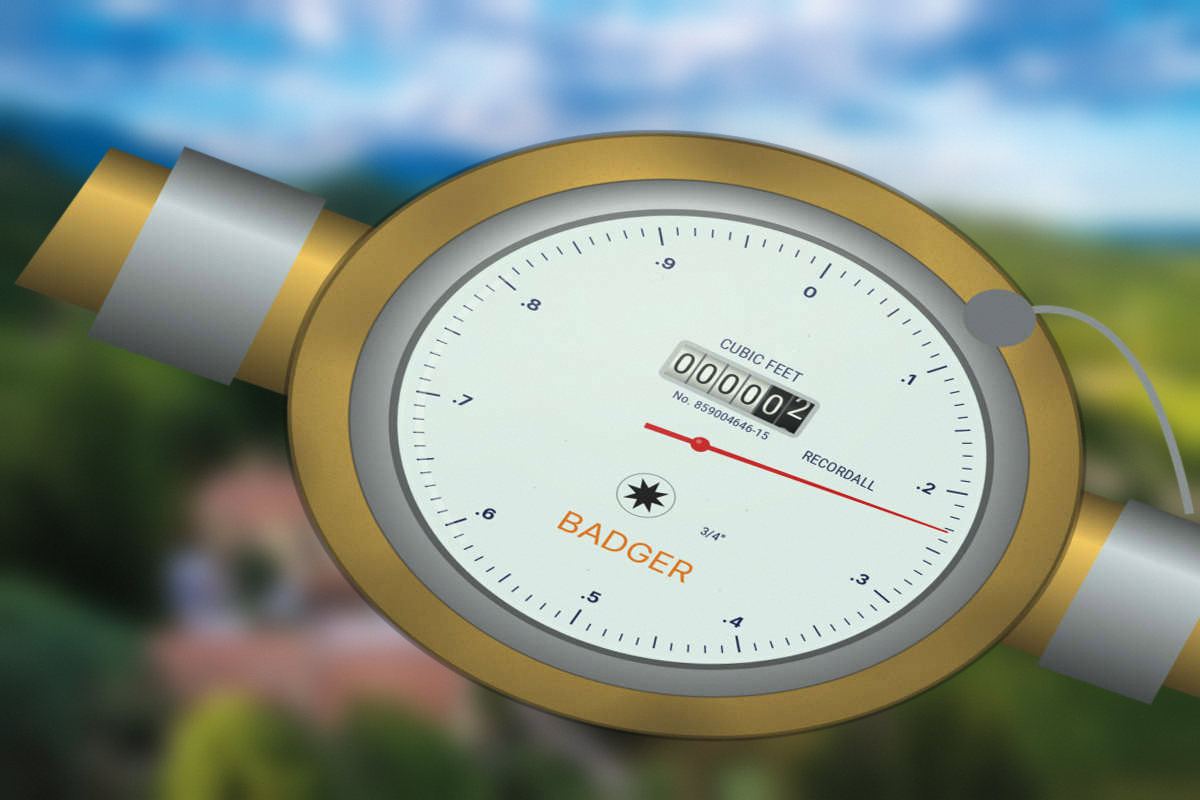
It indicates 2.23 ft³
